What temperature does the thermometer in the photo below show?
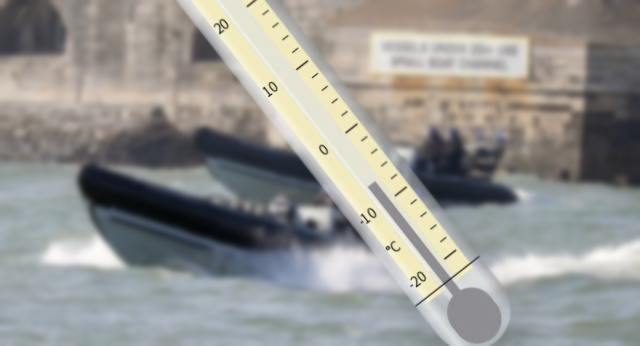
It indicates -7 °C
